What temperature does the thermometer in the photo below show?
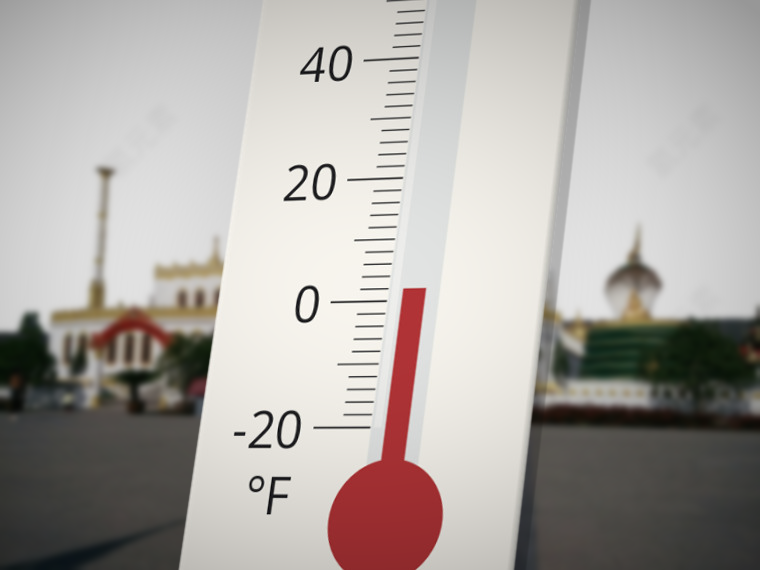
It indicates 2 °F
